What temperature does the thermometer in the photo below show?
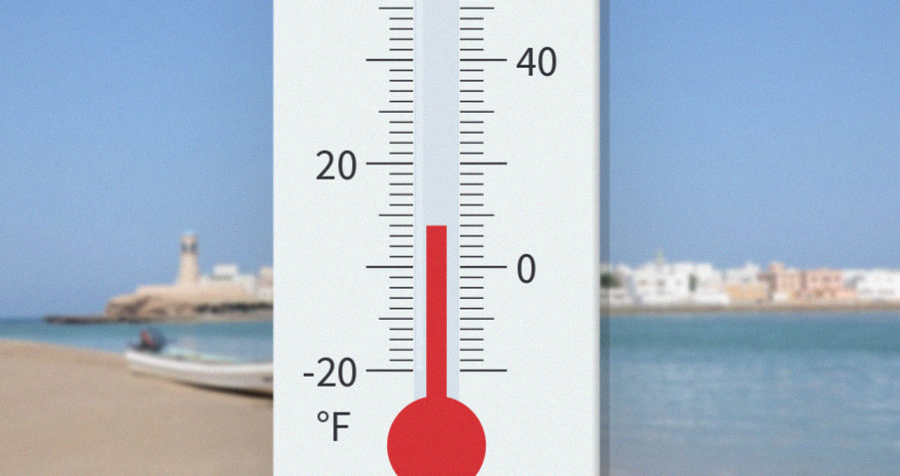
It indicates 8 °F
